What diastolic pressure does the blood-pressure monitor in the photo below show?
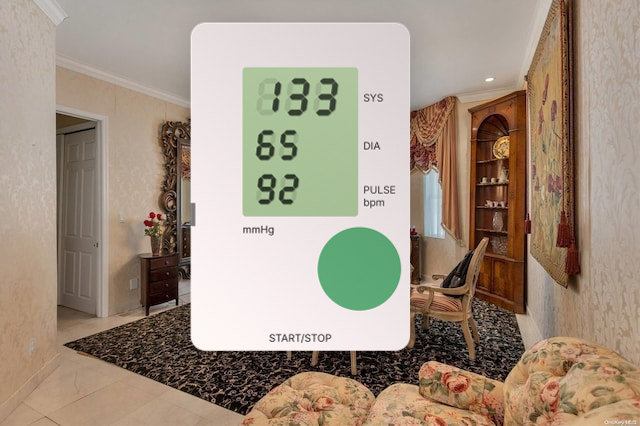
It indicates 65 mmHg
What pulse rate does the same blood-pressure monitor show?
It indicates 92 bpm
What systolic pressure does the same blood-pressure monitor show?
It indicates 133 mmHg
